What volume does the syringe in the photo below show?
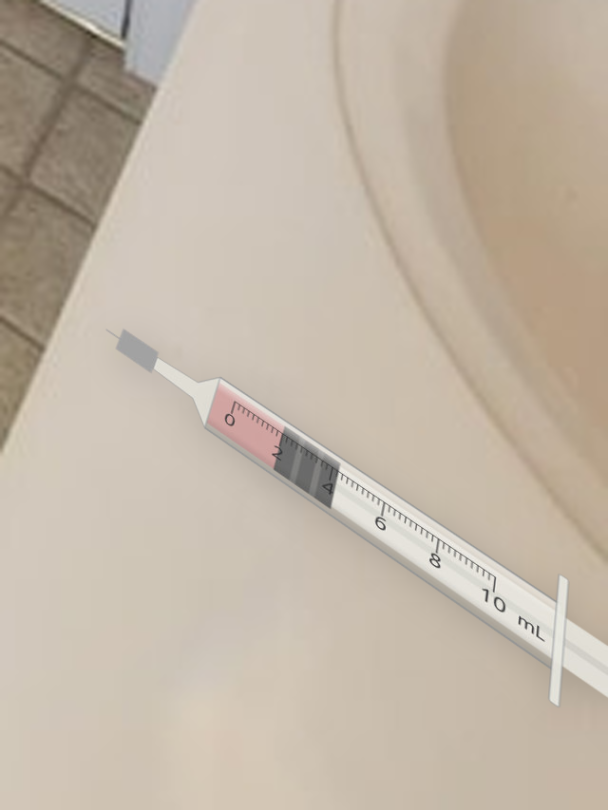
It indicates 2 mL
